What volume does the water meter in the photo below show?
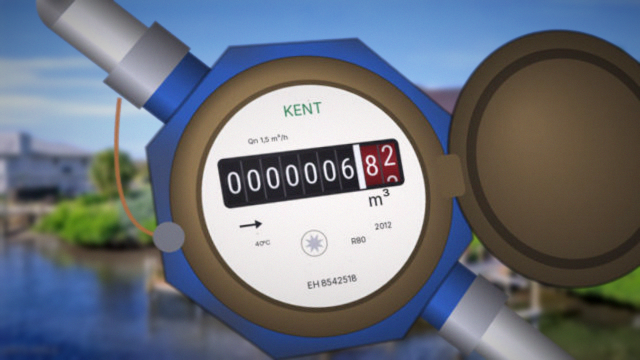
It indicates 6.82 m³
